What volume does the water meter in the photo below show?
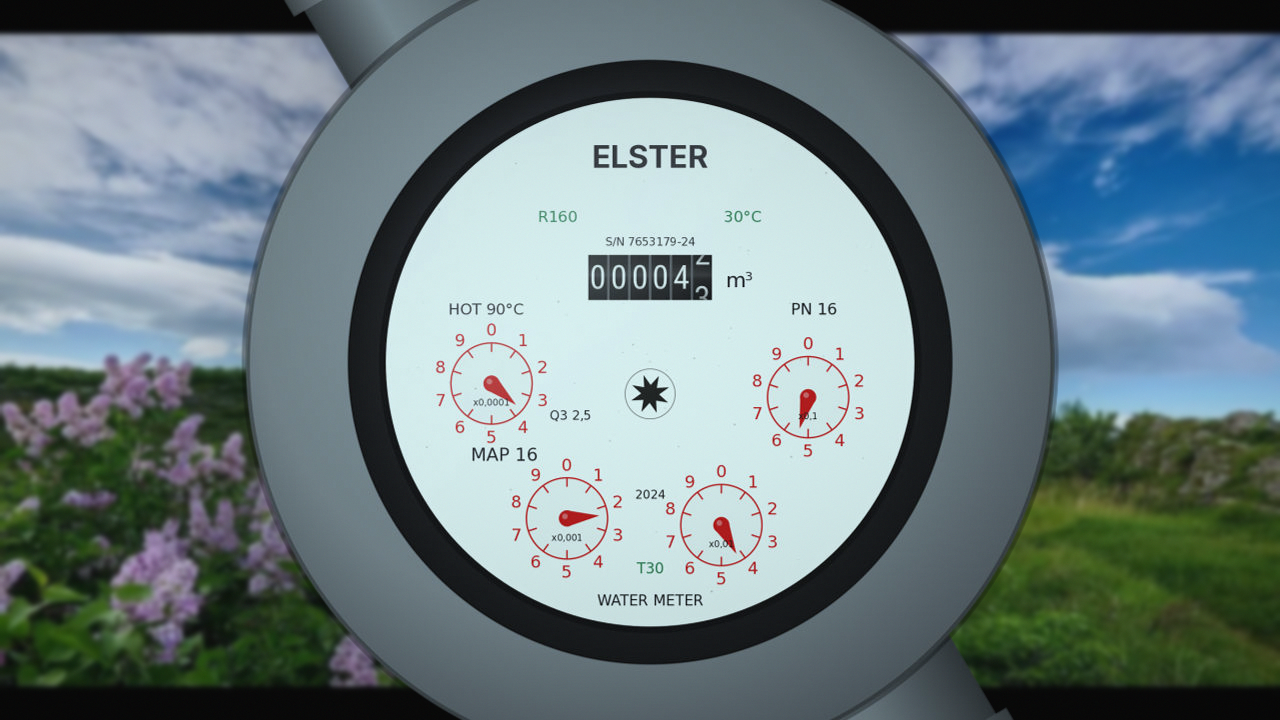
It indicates 42.5423 m³
